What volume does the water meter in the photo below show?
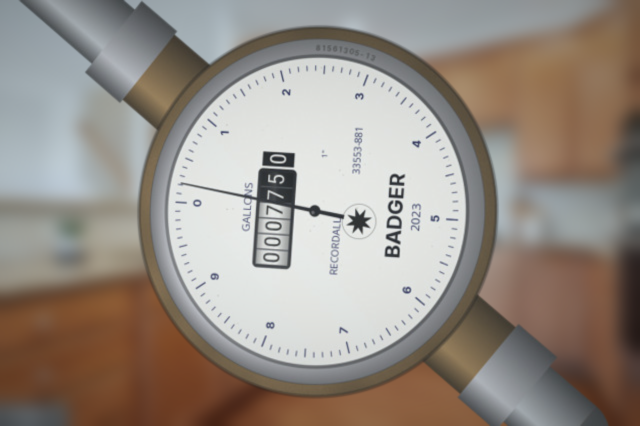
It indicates 7750.2 gal
